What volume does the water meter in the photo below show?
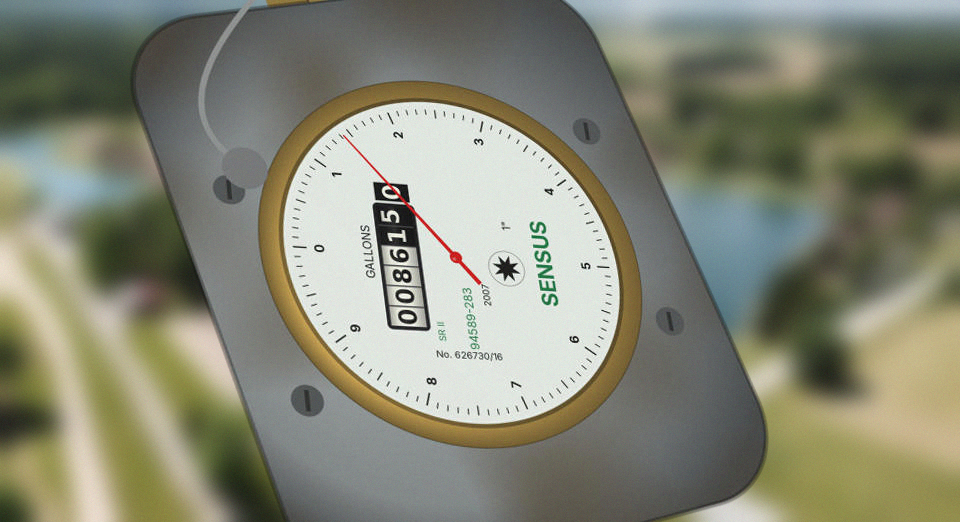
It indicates 86151.4 gal
